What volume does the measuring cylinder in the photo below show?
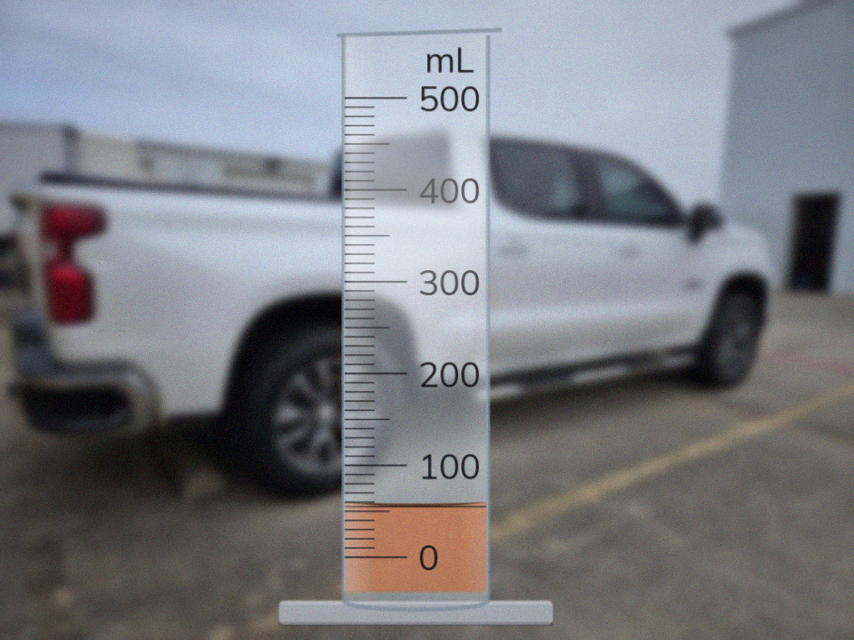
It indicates 55 mL
